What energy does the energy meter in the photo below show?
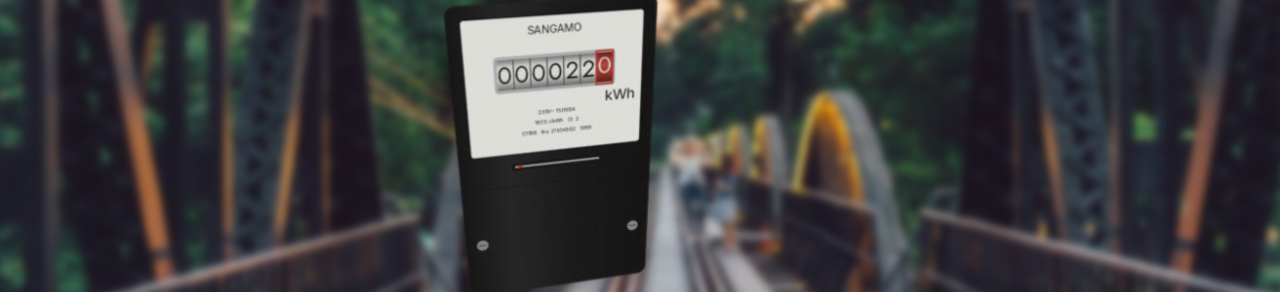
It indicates 22.0 kWh
